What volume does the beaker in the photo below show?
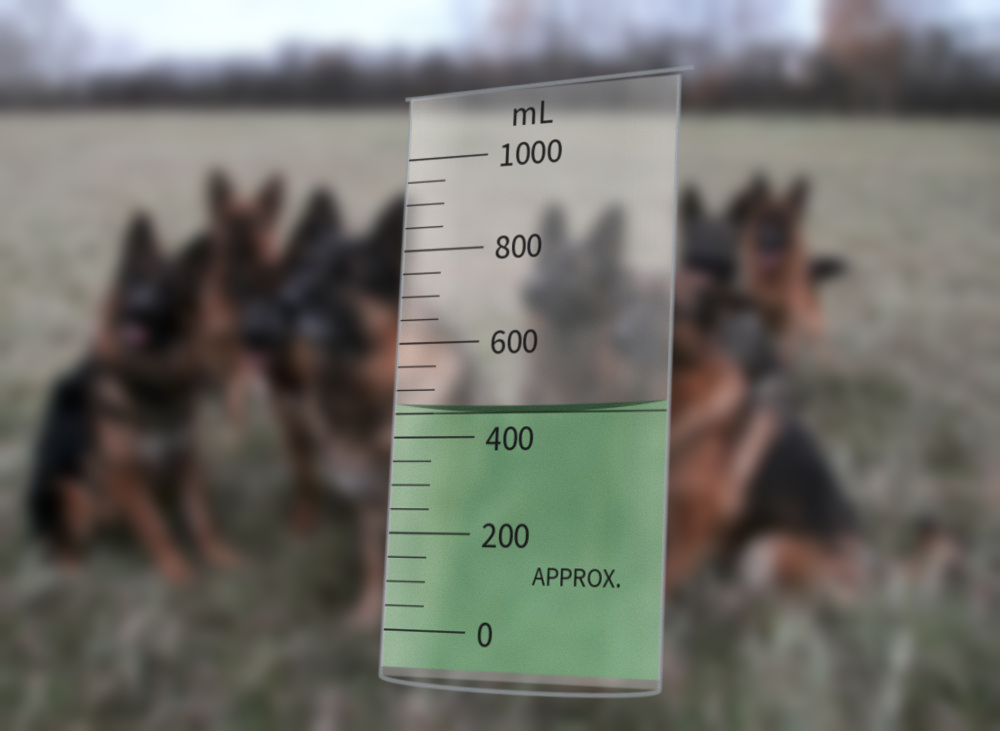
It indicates 450 mL
